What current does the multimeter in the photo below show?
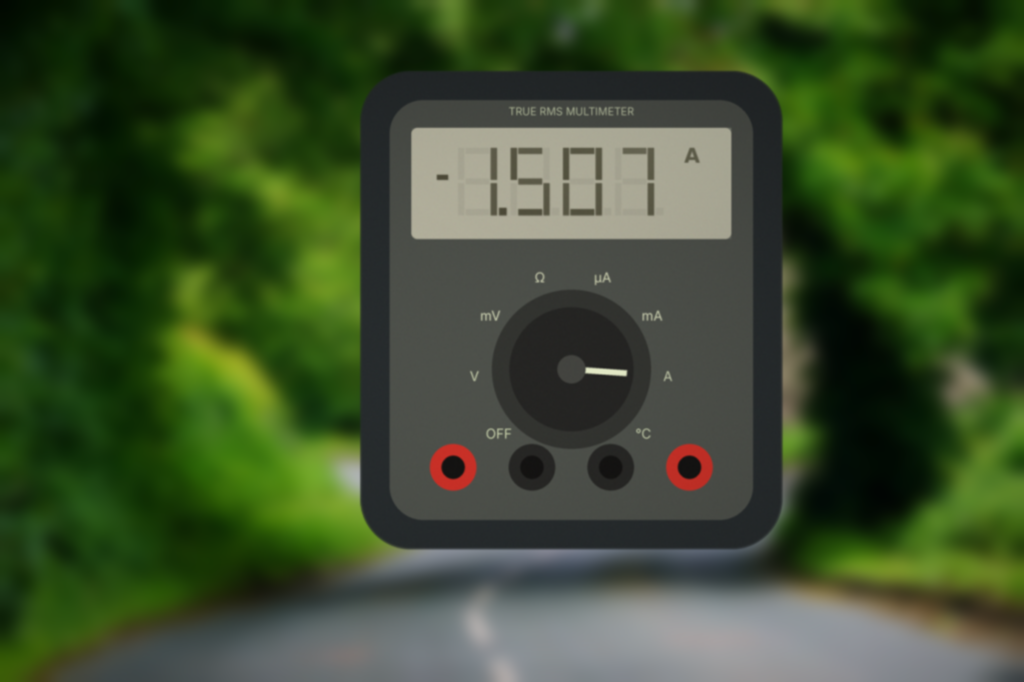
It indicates -1.507 A
